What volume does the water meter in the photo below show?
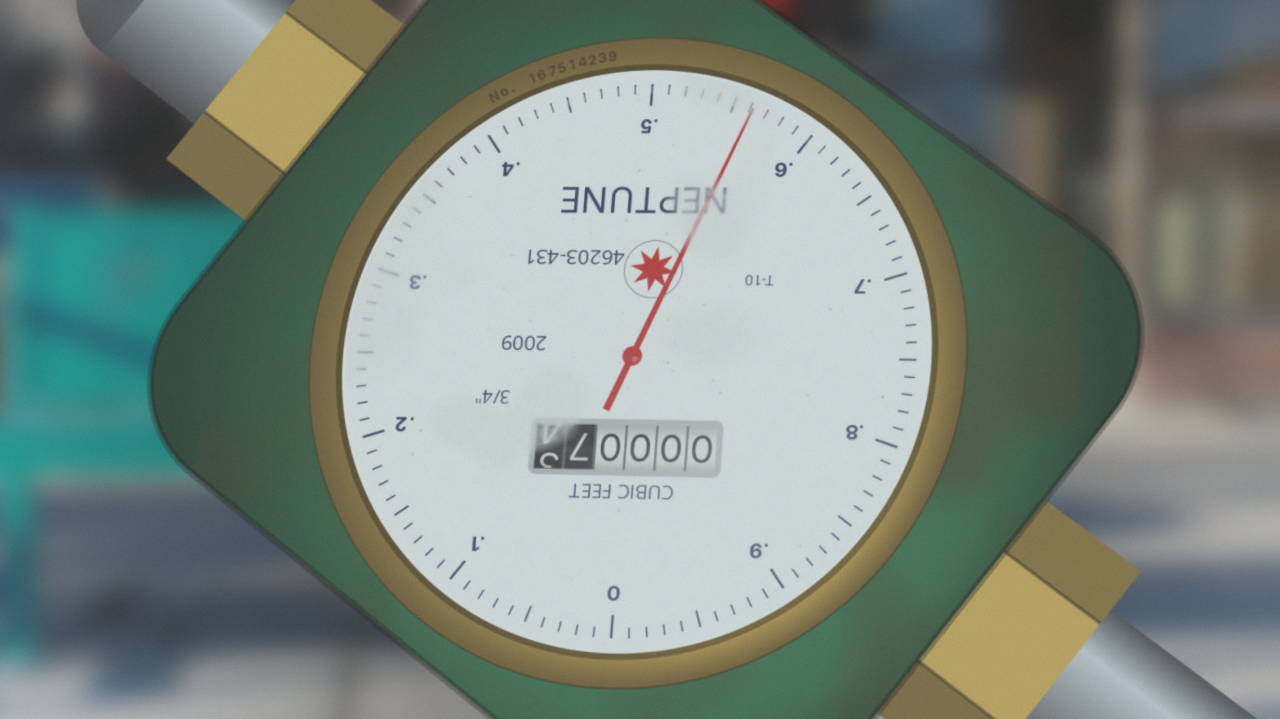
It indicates 73.56 ft³
